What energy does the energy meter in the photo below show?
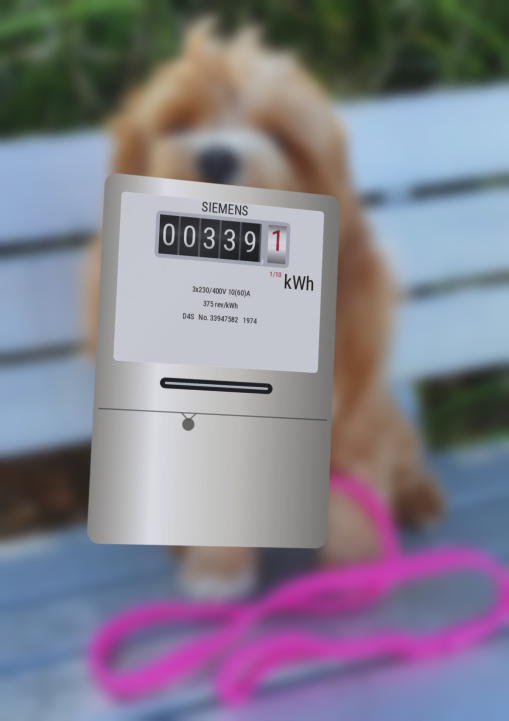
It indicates 339.1 kWh
